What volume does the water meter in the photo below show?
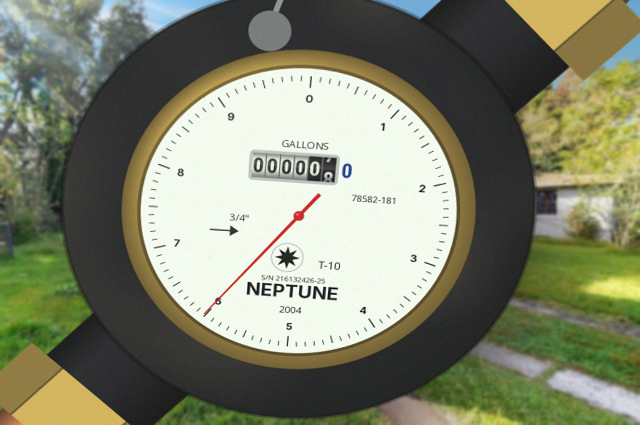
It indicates 76.0 gal
